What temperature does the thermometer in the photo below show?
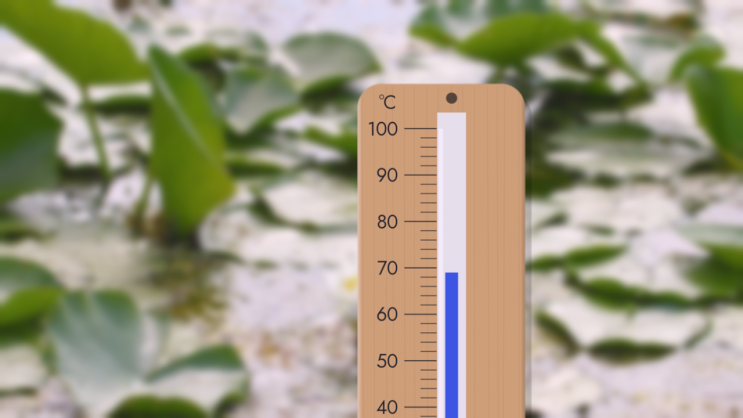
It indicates 69 °C
